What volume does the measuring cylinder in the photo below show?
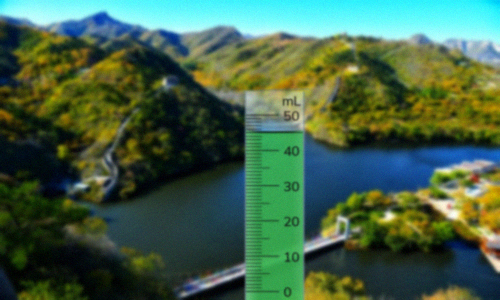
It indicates 45 mL
